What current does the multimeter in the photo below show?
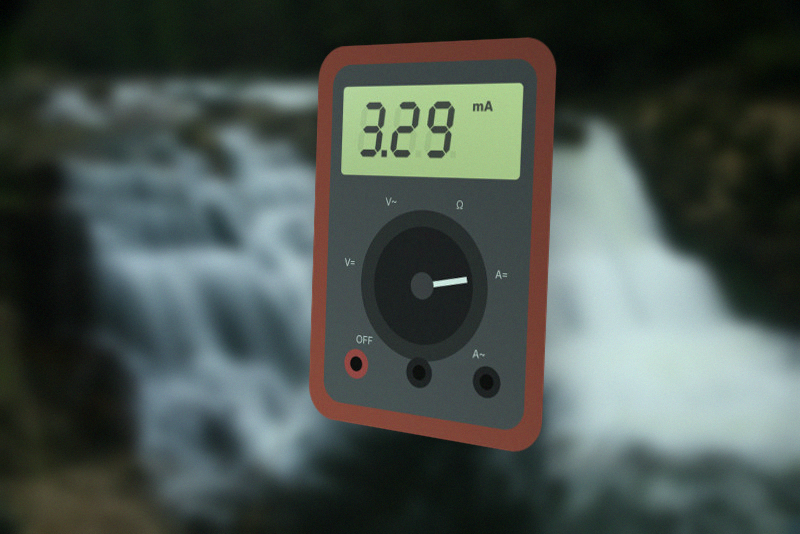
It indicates 3.29 mA
